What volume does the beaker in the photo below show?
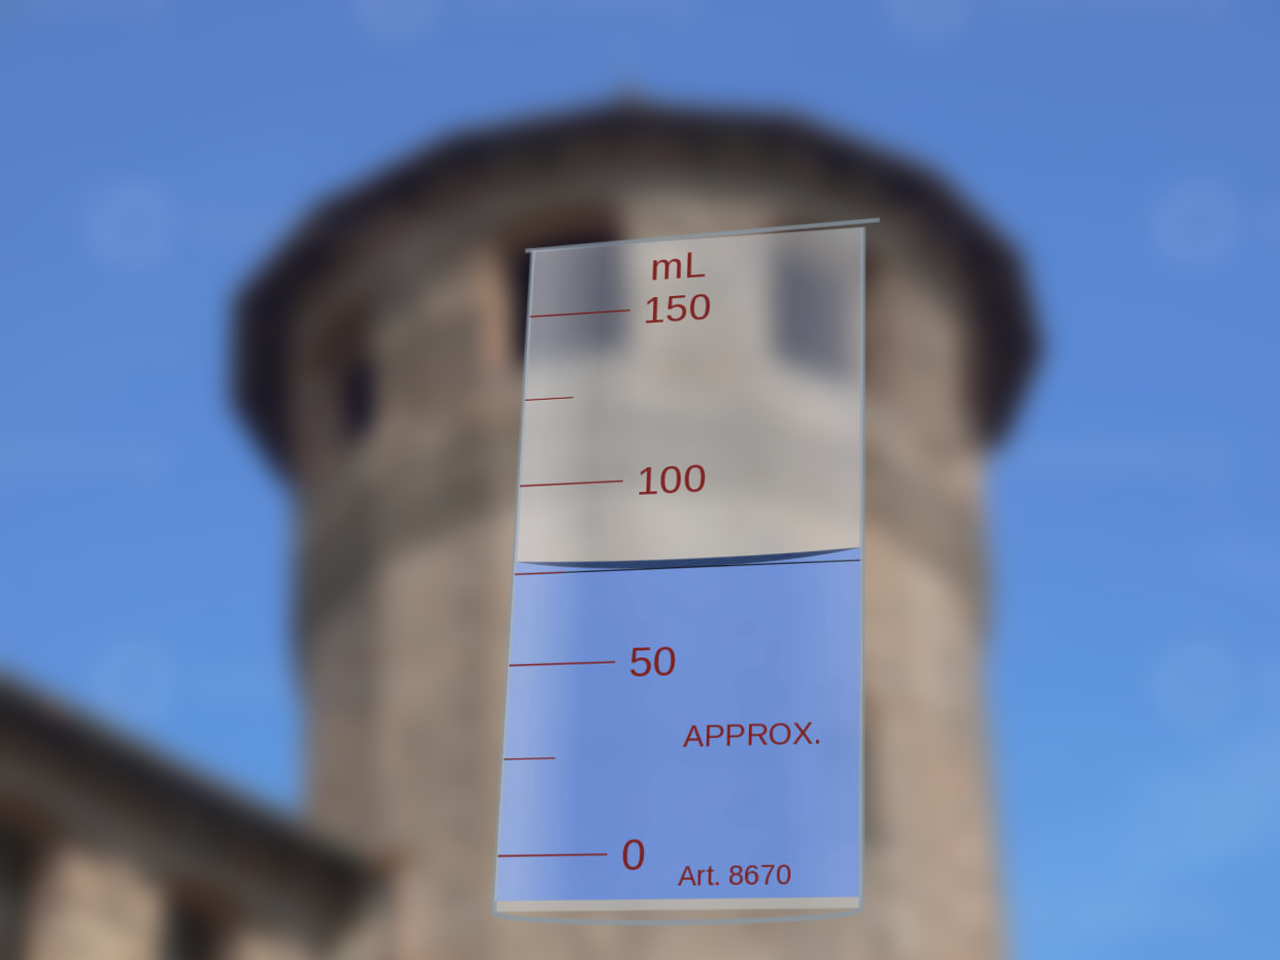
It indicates 75 mL
